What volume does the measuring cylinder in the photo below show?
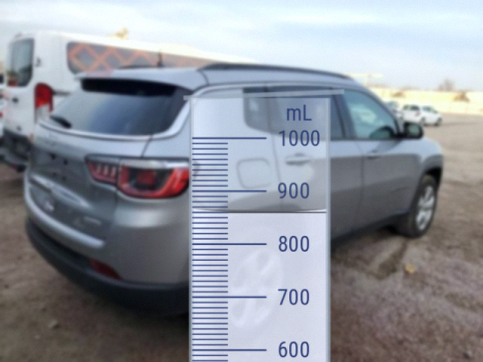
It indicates 860 mL
